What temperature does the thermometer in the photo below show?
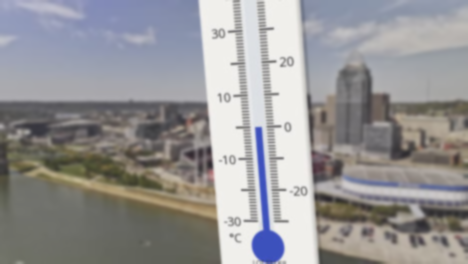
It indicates 0 °C
